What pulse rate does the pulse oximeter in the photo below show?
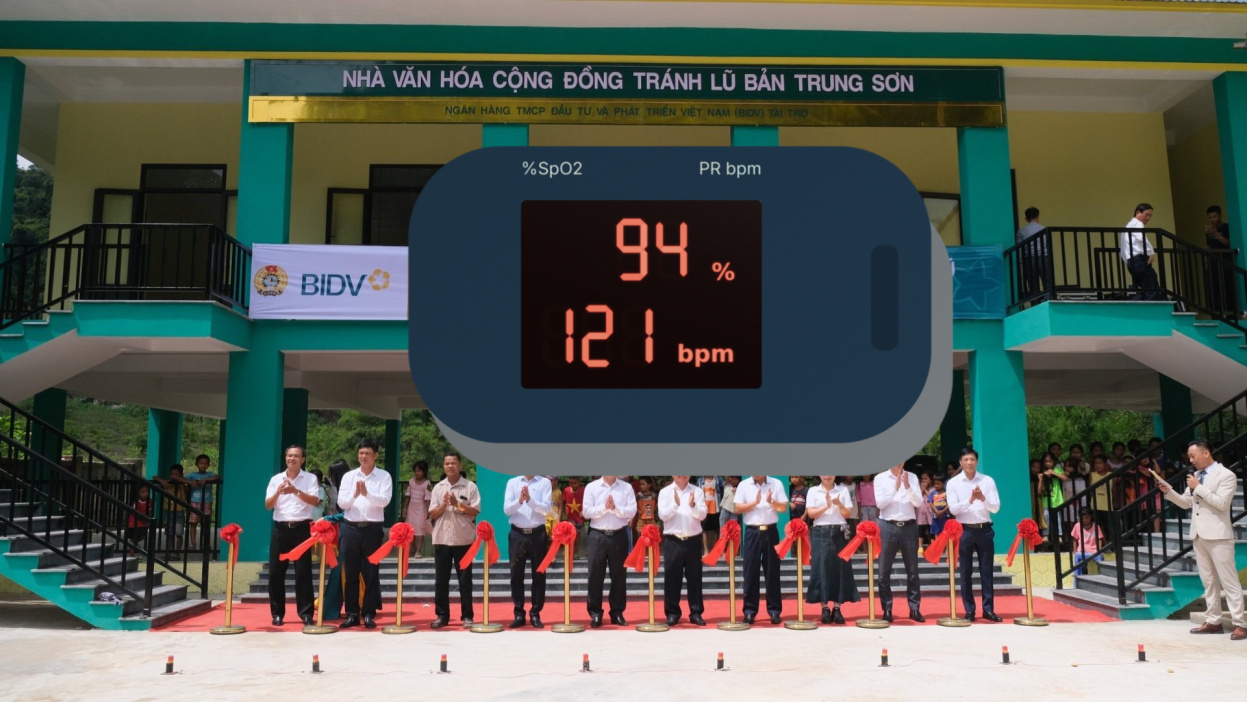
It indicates 121 bpm
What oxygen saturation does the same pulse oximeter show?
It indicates 94 %
